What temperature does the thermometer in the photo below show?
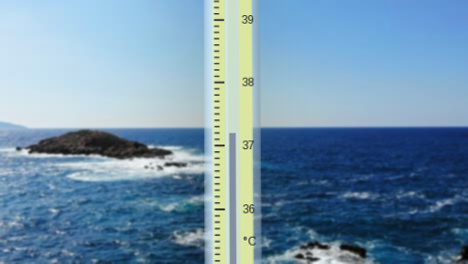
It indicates 37.2 °C
